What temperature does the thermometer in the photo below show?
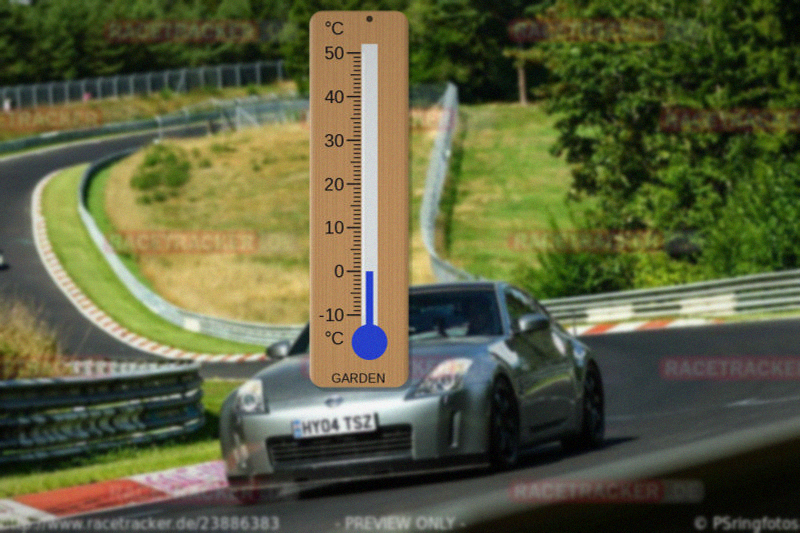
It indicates 0 °C
